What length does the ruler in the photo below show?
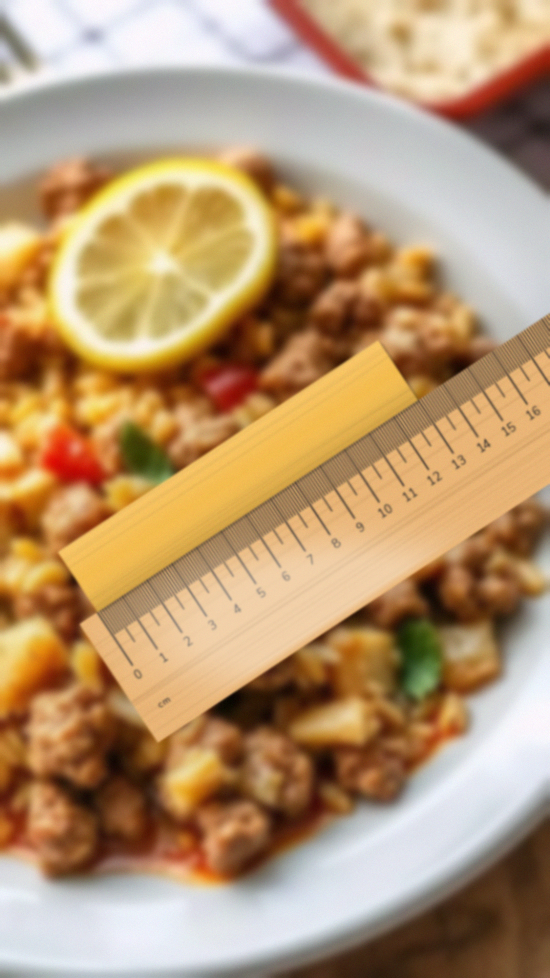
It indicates 13 cm
